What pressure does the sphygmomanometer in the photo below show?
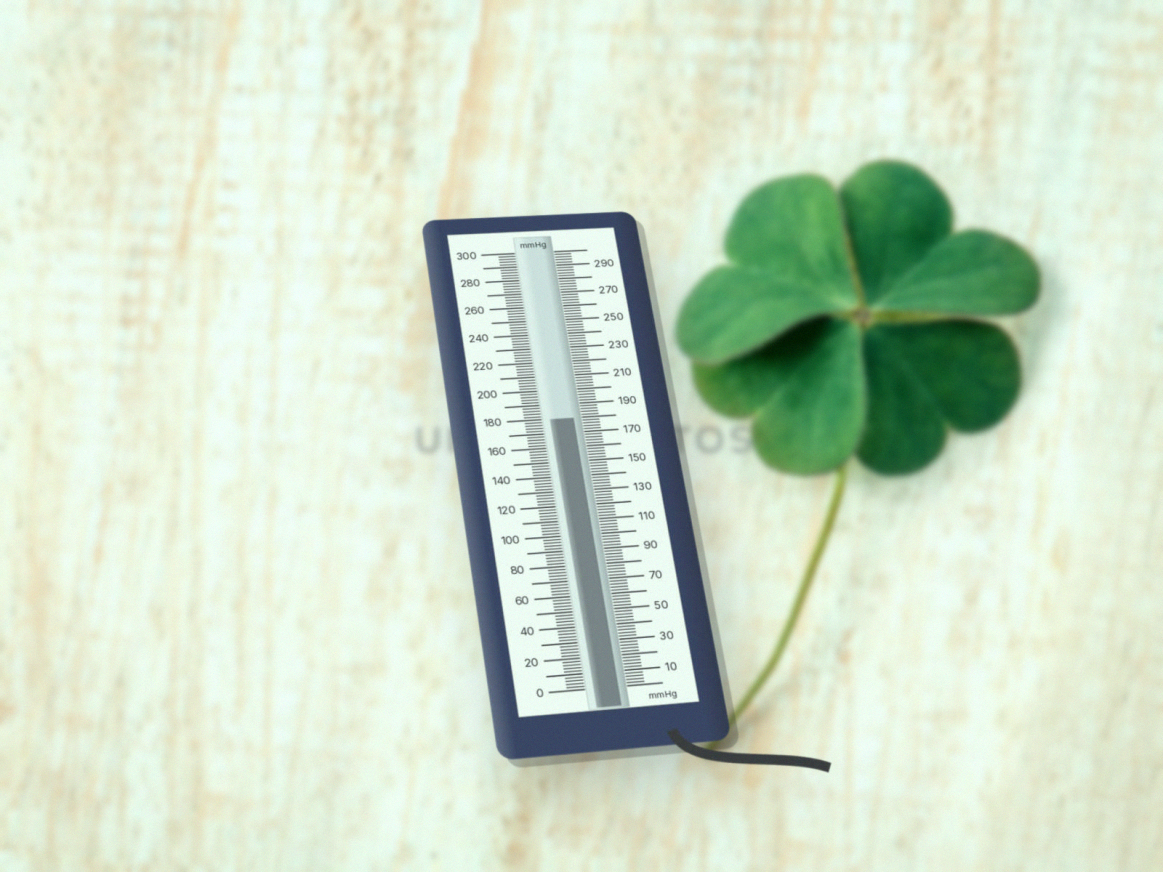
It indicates 180 mmHg
